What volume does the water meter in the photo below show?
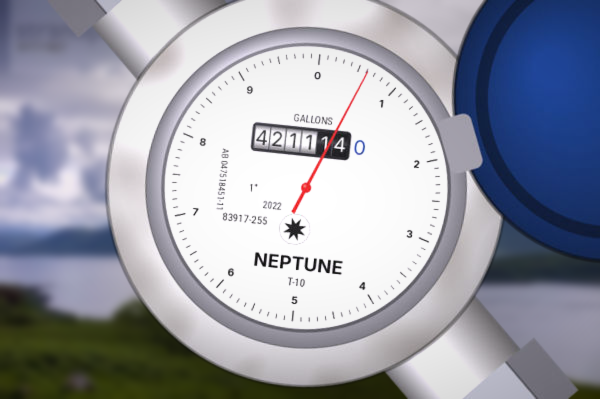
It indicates 4211140.6 gal
